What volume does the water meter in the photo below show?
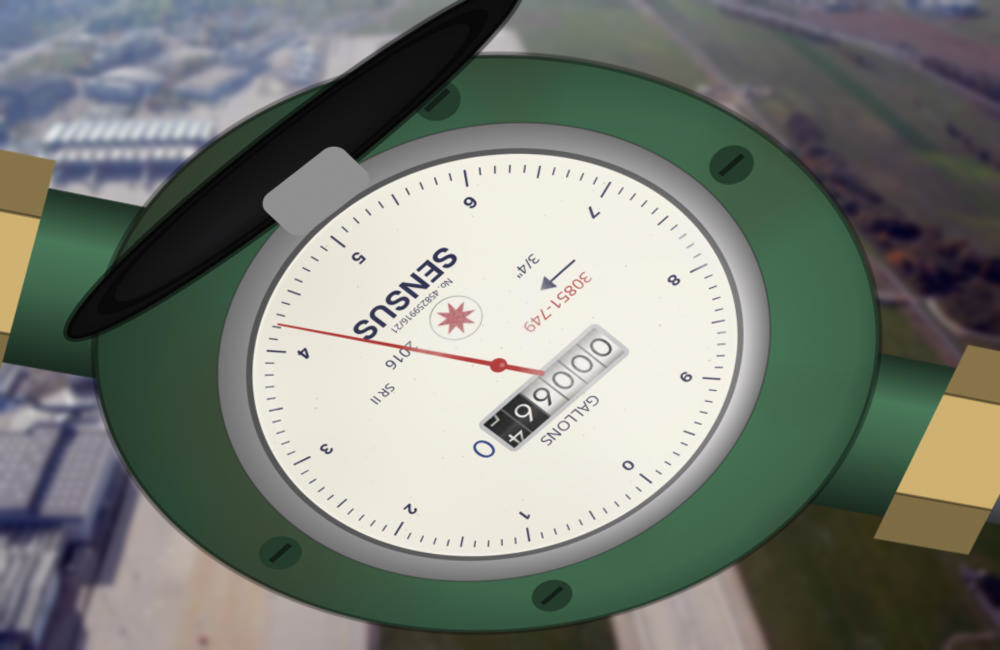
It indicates 6644.2 gal
